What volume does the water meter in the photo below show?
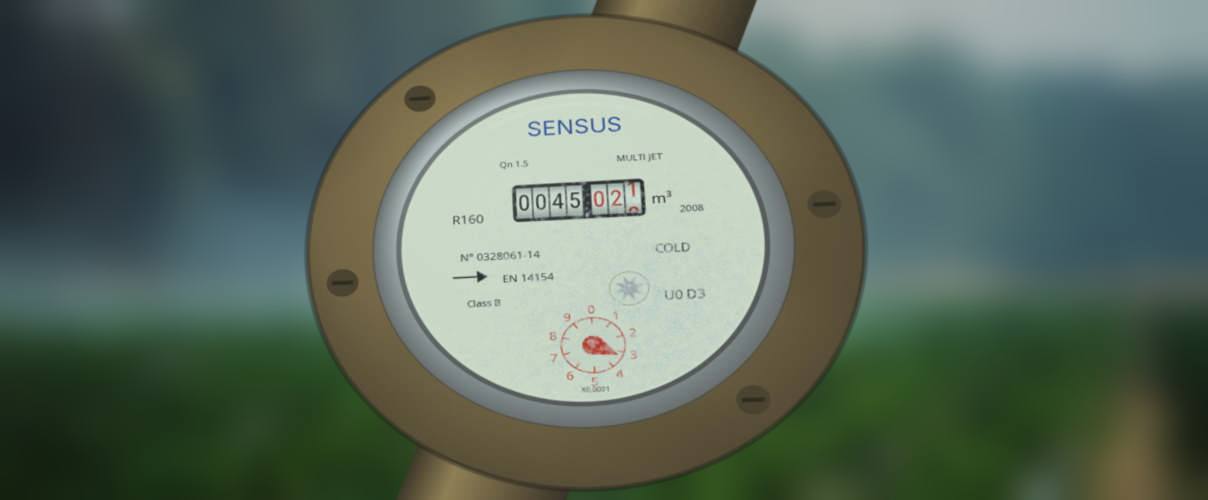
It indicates 45.0213 m³
